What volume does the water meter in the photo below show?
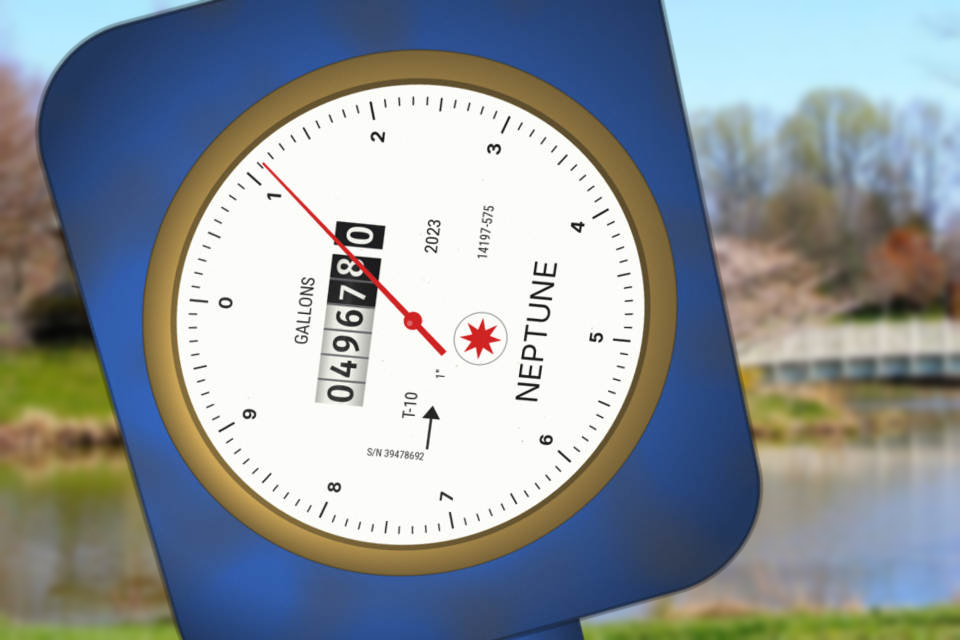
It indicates 496781.1 gal
